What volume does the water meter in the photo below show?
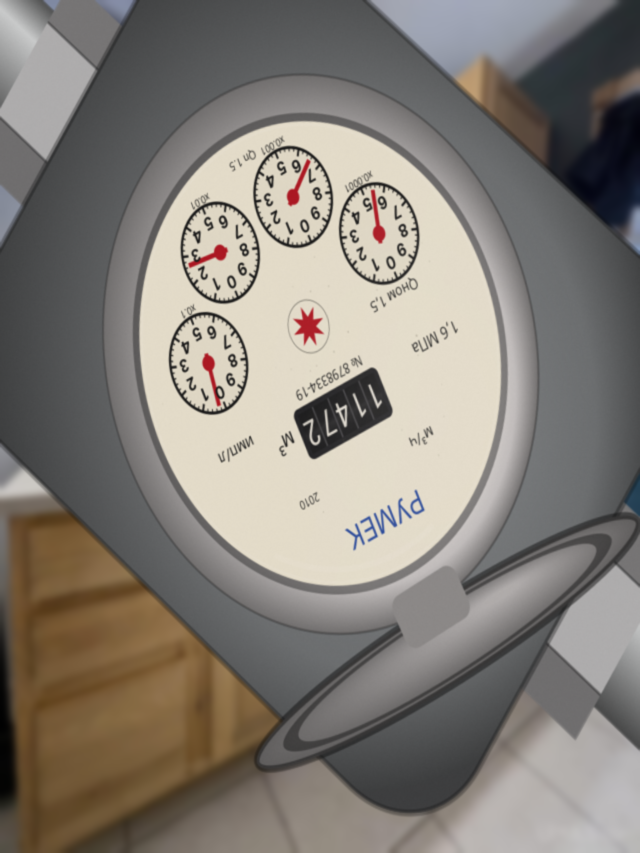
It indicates 11472.0265 m³
